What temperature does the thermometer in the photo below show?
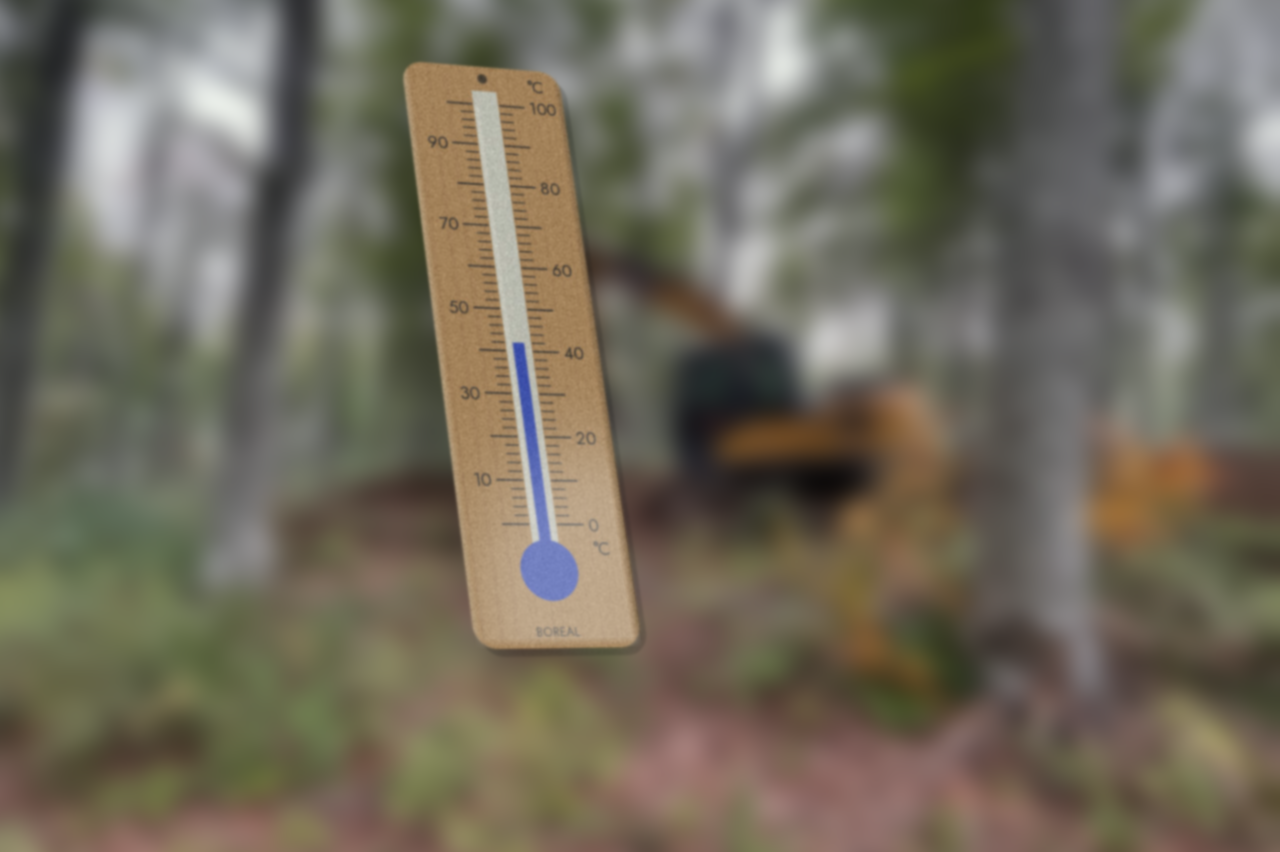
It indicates 42 °C
